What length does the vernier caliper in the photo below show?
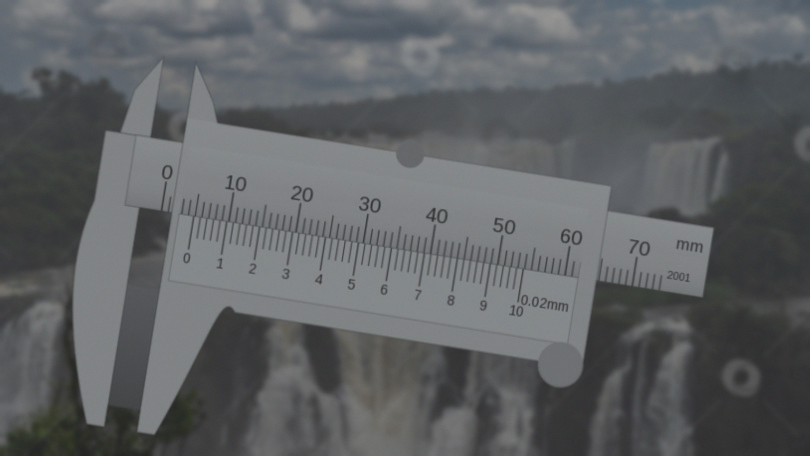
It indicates 4.8 mm
